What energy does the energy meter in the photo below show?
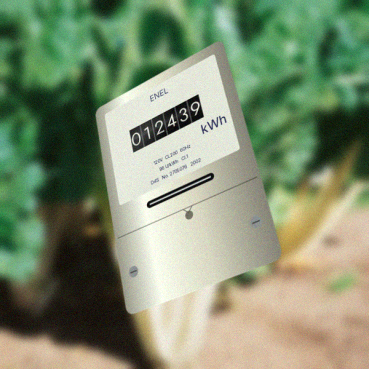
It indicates 12439 kWh
